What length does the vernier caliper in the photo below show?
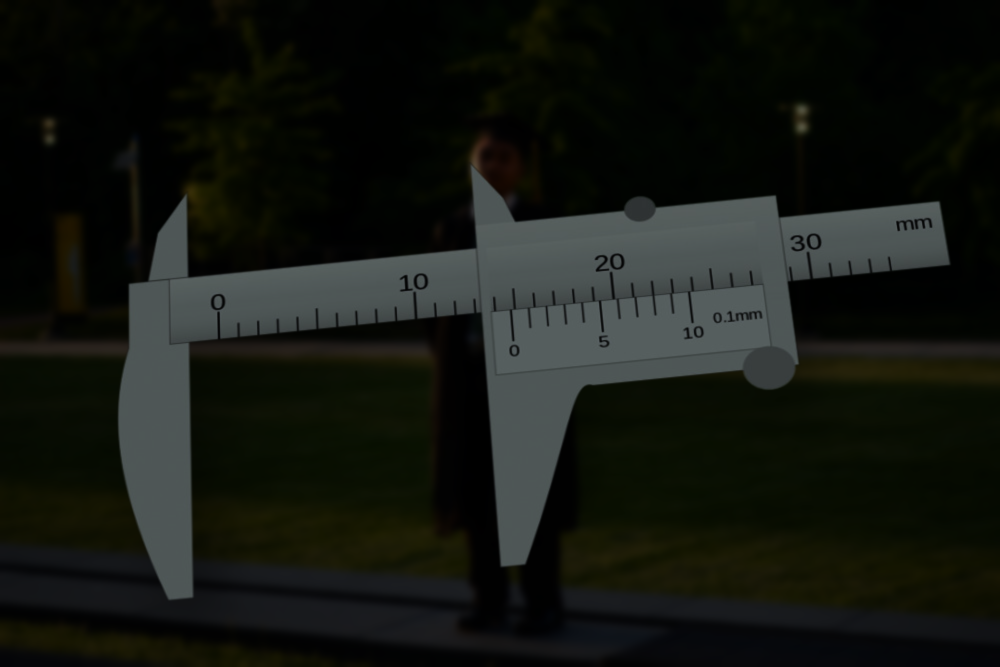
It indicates 14.8 mm
